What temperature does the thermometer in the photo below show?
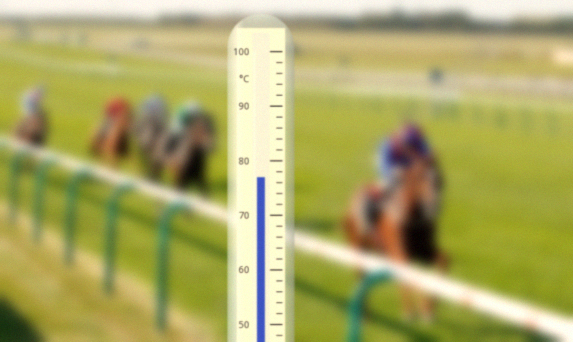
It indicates 77 °C
